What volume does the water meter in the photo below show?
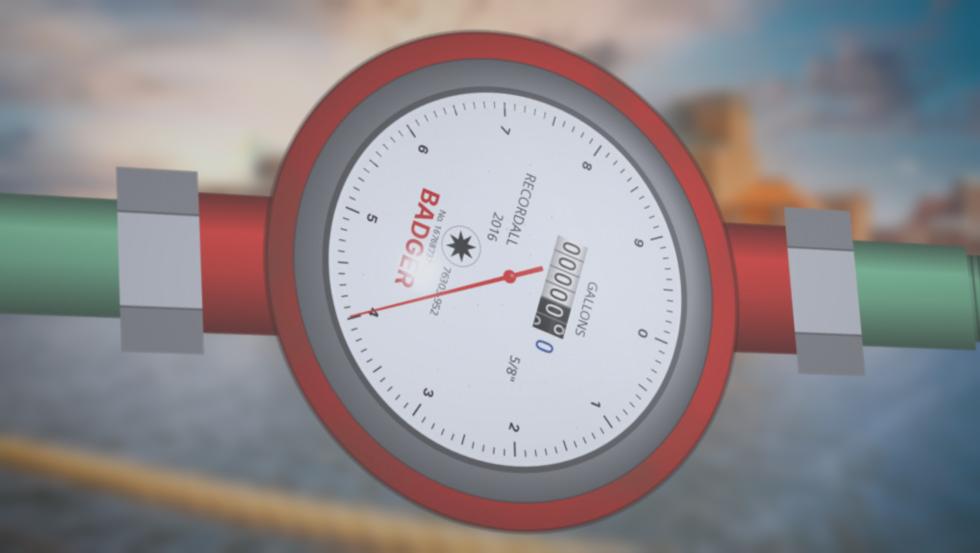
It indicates 84.0 gal
